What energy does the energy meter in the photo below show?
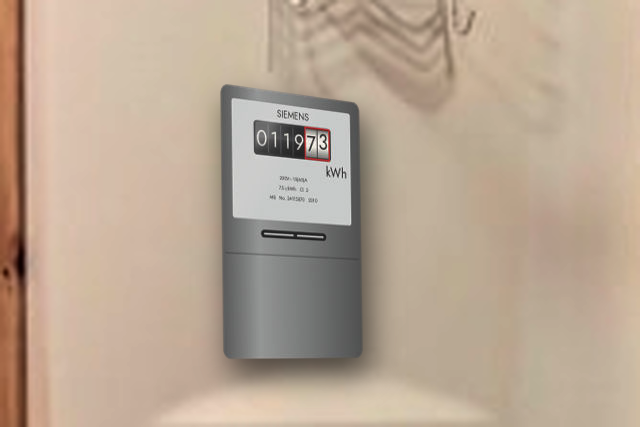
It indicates 119.73 kWh
